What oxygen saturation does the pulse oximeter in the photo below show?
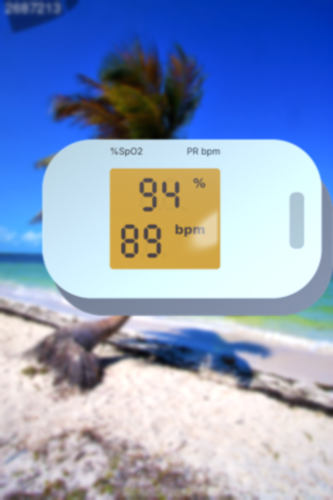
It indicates 94 %
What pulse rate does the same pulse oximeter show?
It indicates 89 bpm
